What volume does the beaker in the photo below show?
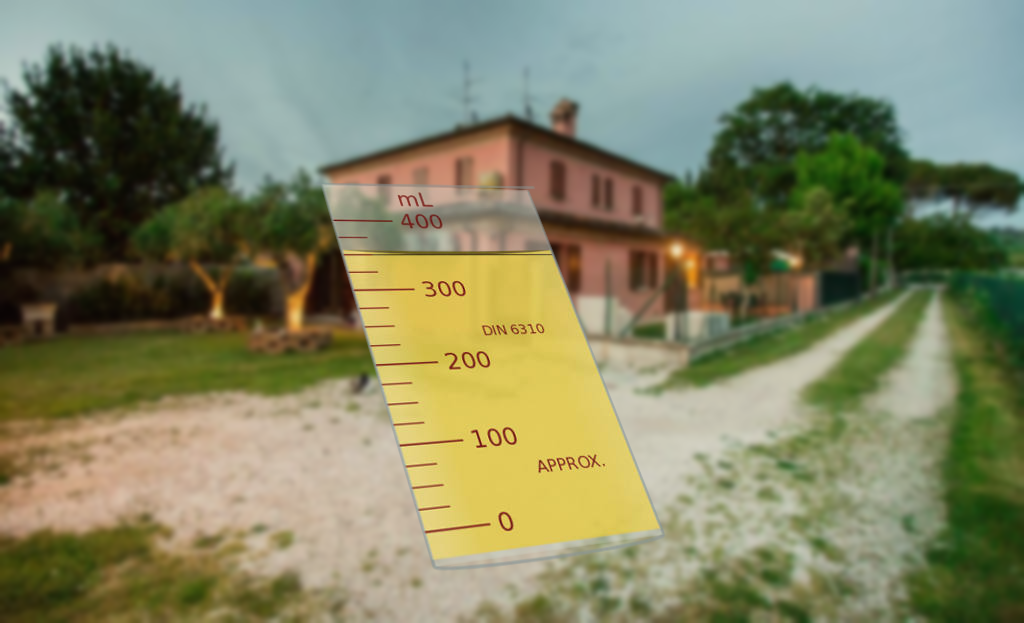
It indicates 350 mL
